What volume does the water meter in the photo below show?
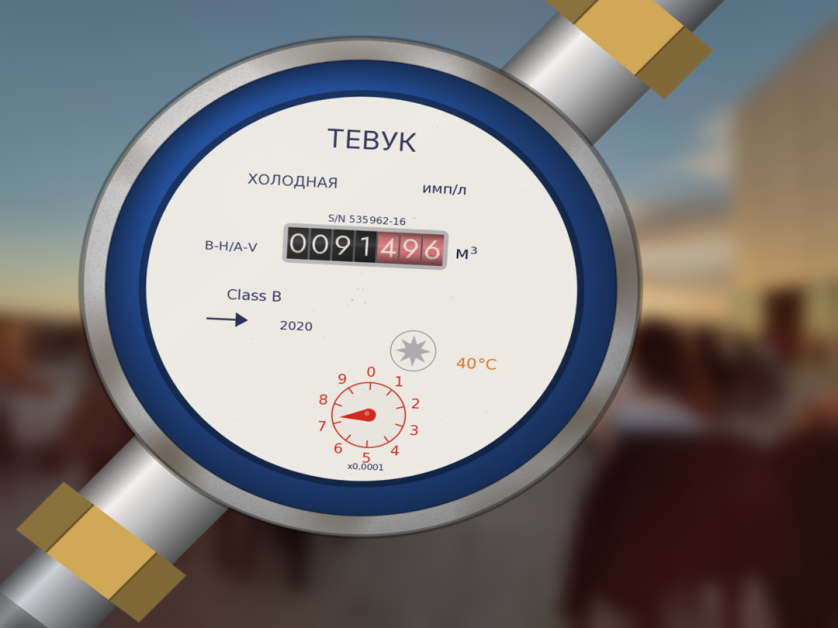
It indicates 91.4967 m³
